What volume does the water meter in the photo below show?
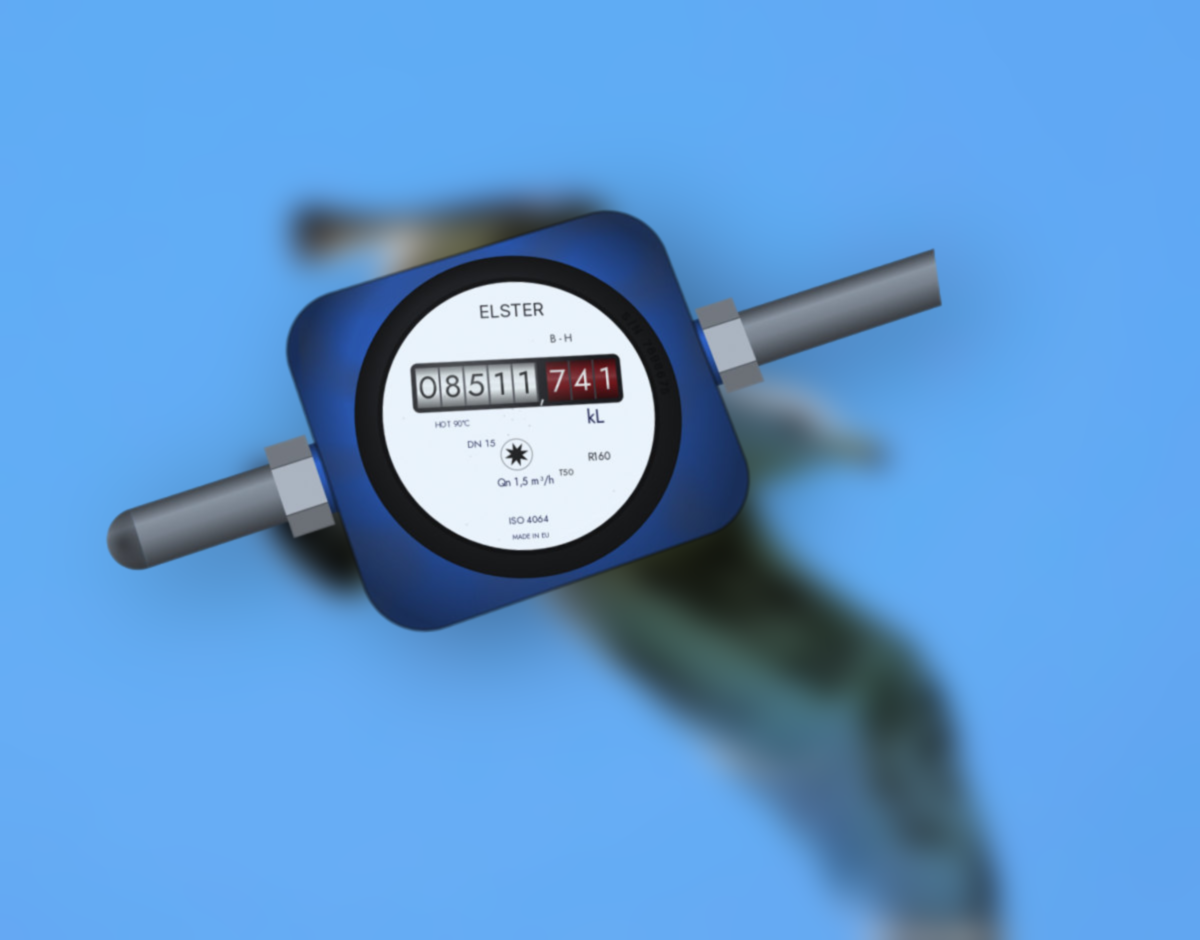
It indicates 8511.741 kL
